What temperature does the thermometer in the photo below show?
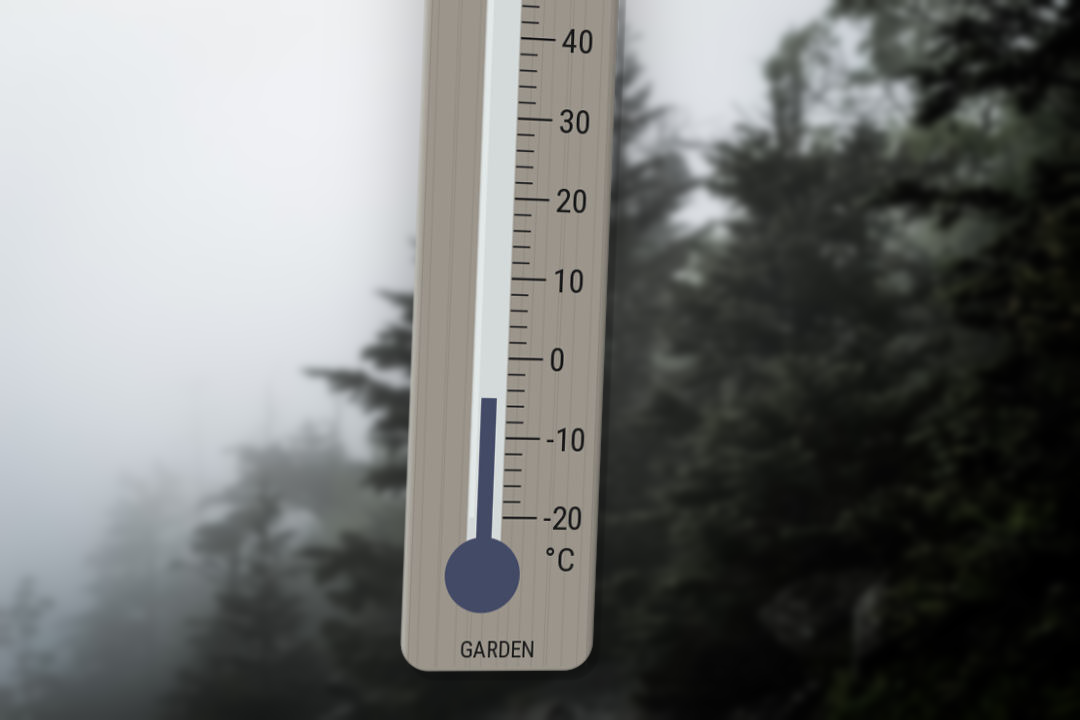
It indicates -5 °C
